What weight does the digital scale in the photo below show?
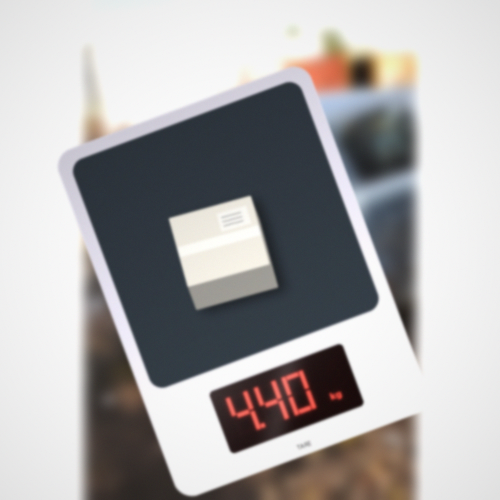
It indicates 4.40 kg
